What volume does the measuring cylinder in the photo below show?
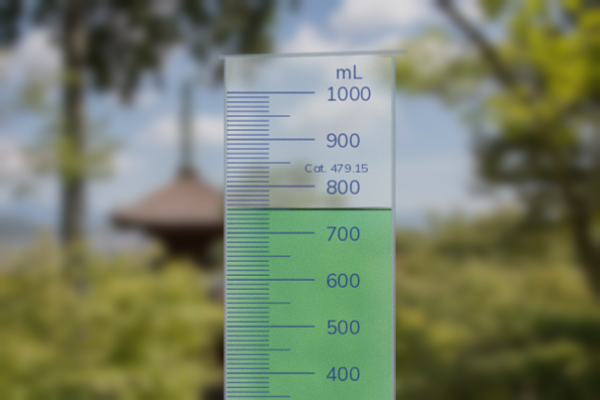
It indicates 750 mL
